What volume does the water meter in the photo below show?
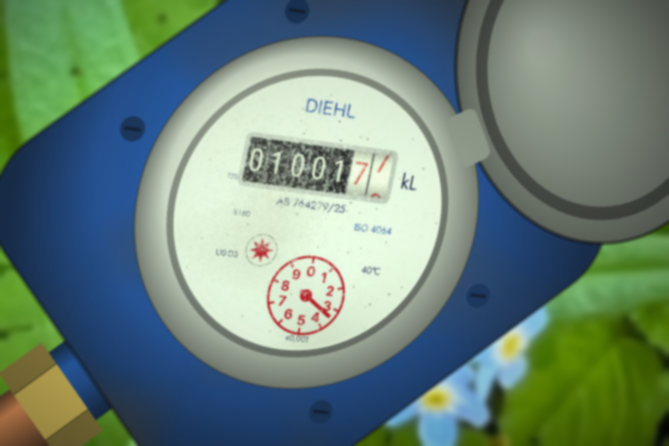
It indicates 1001.773 kL
